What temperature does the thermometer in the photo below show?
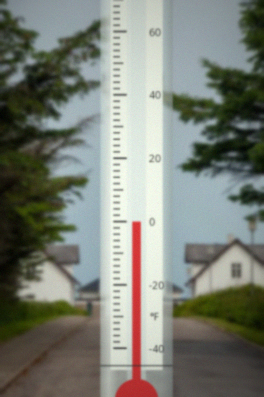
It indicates 0 °F
